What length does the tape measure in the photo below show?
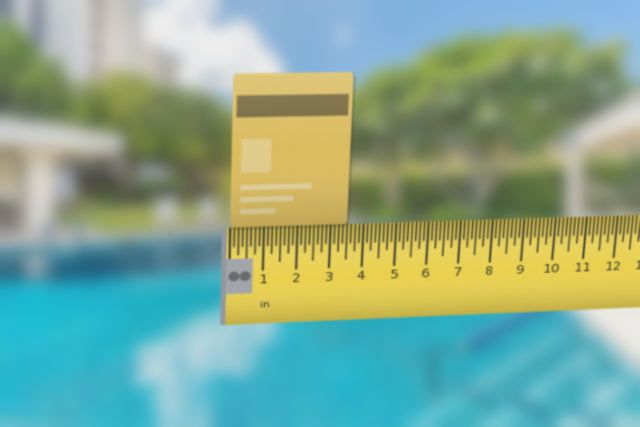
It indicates 3.5 in
